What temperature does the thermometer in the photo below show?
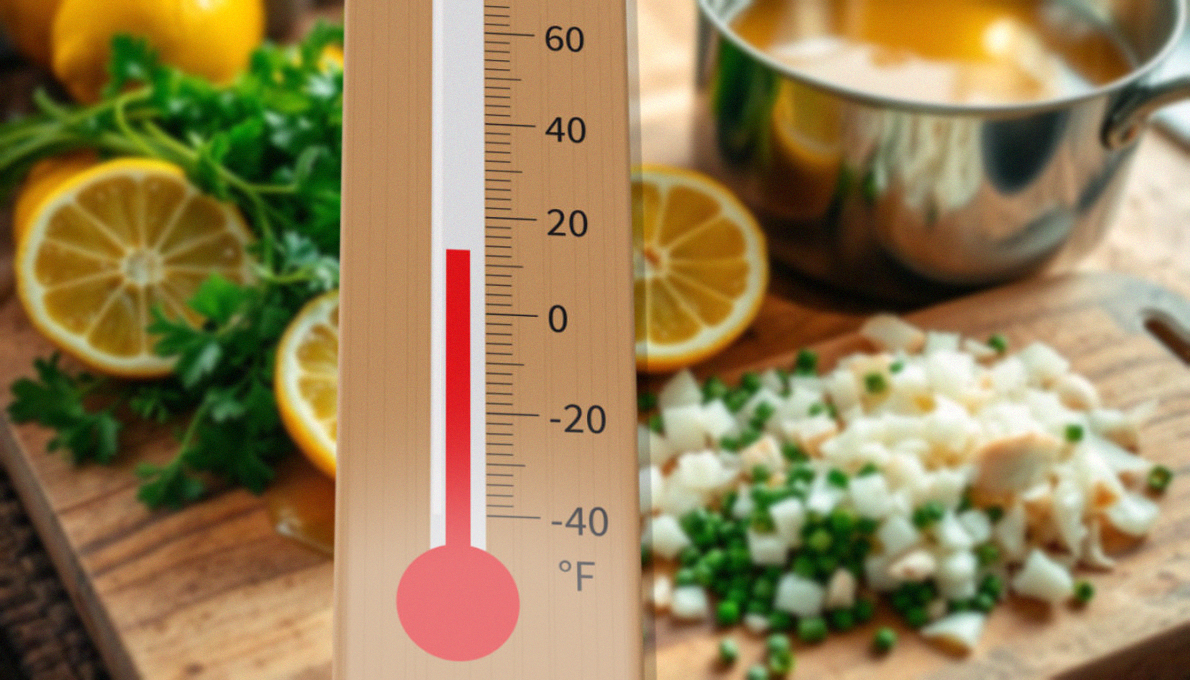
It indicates 13 °F
